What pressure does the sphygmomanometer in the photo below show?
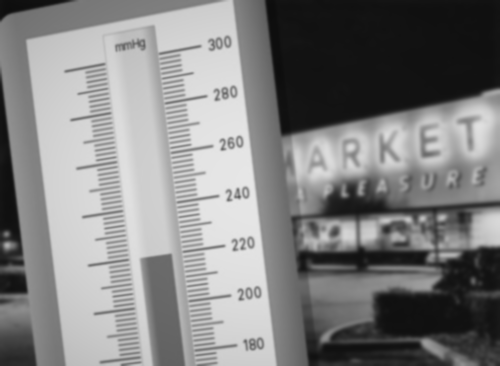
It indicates 220 mmHg
